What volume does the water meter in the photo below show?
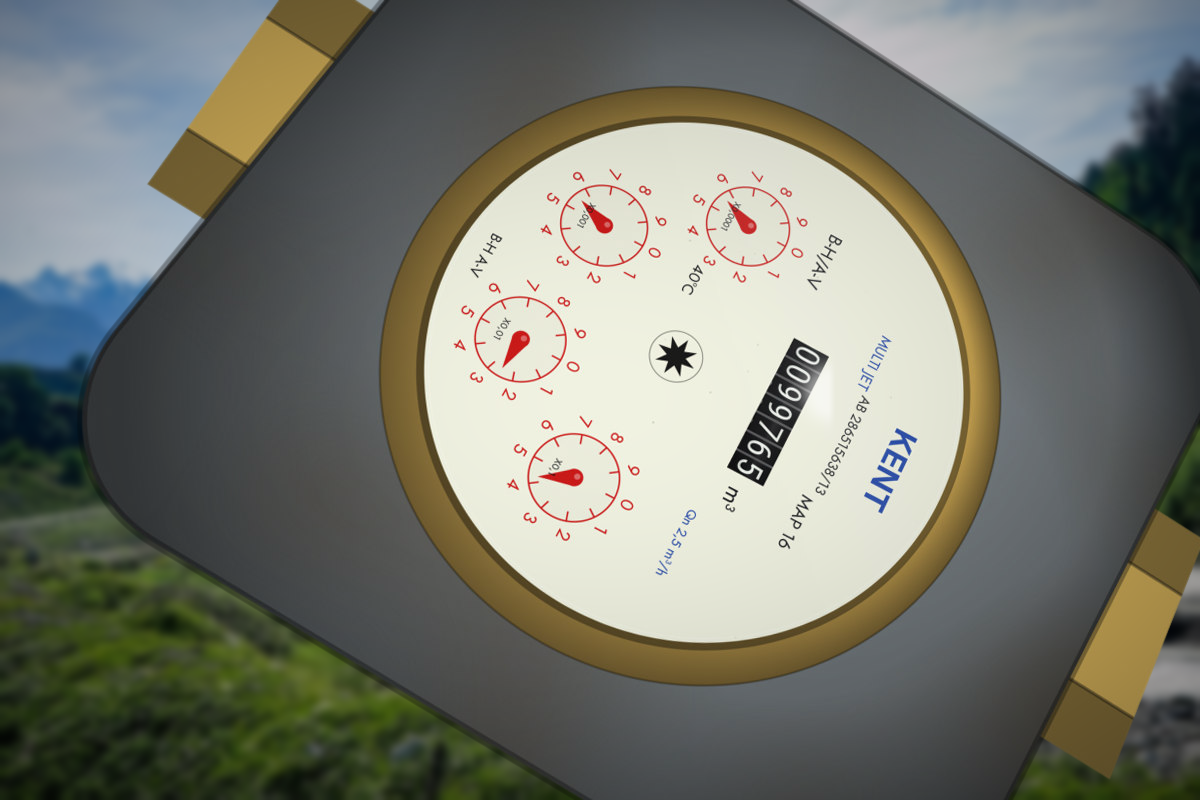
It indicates 99765.4255 m³
